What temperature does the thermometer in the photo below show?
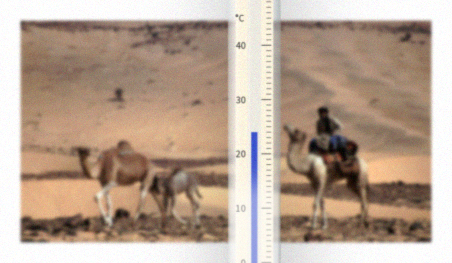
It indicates 24 °C
